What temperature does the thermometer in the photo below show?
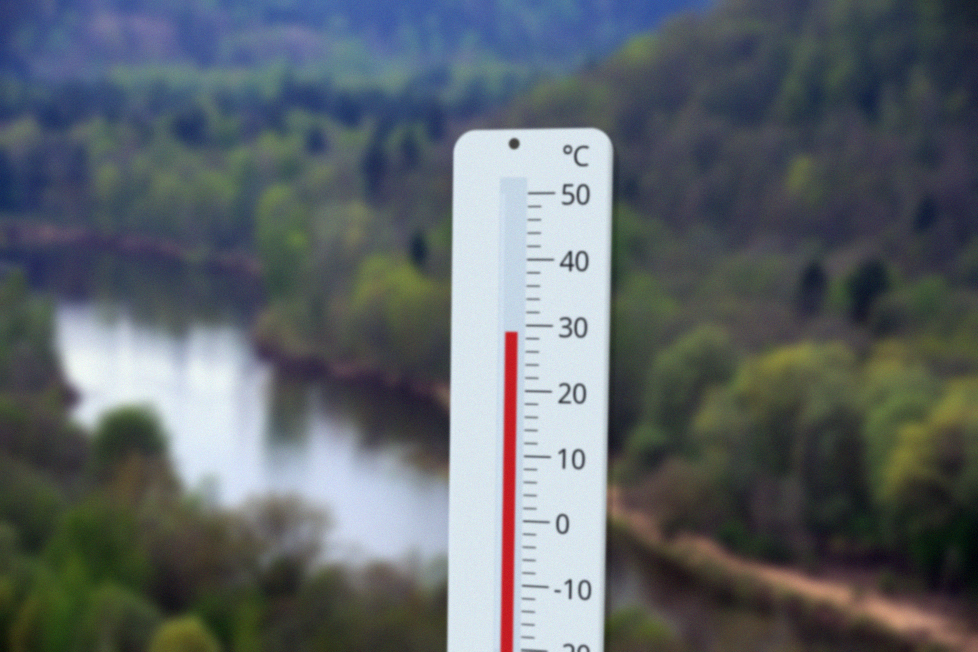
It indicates 29 °C
